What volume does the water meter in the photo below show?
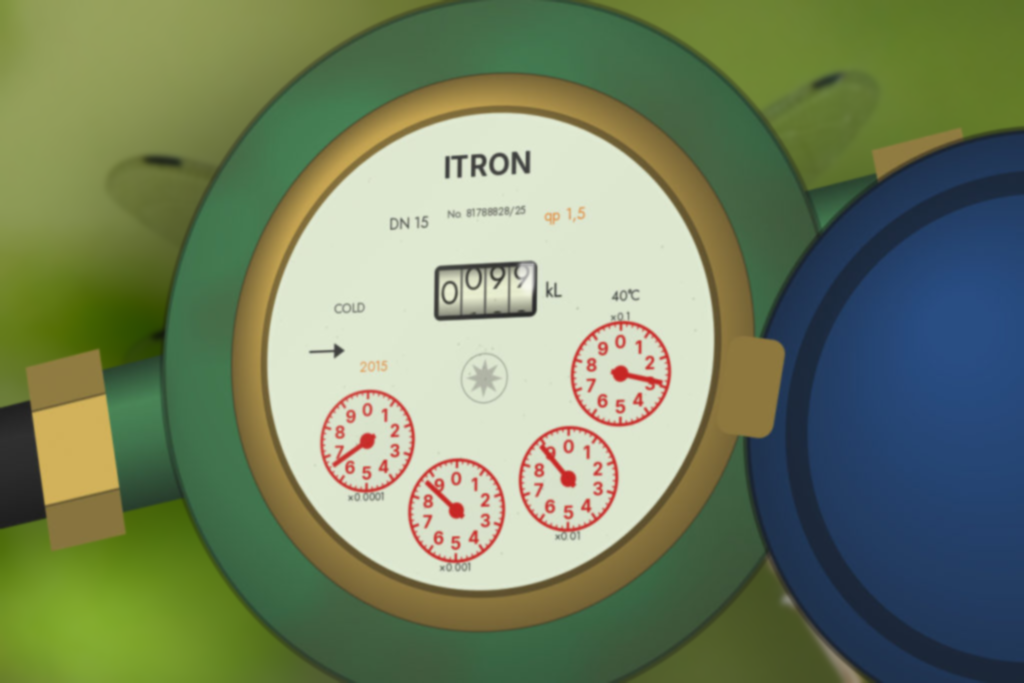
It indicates 99.2886 kL
